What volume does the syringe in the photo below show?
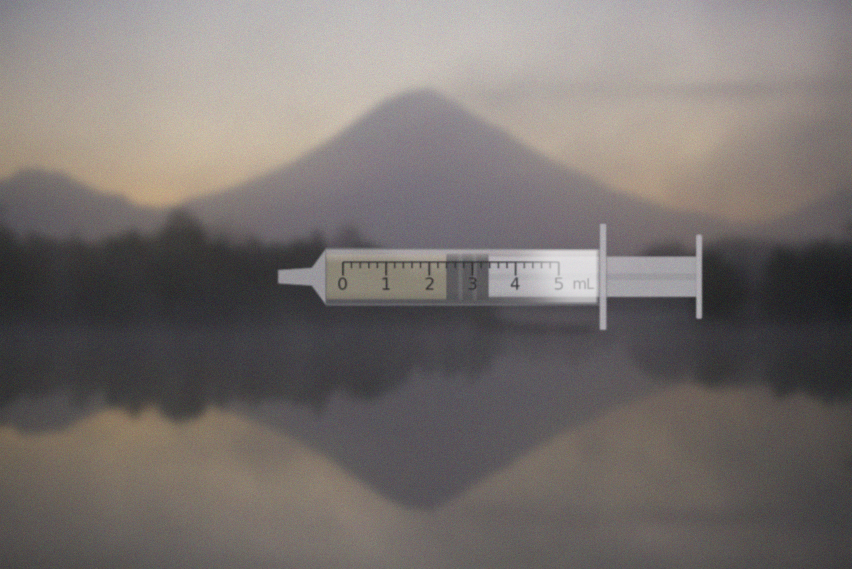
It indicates 2.4 mL
